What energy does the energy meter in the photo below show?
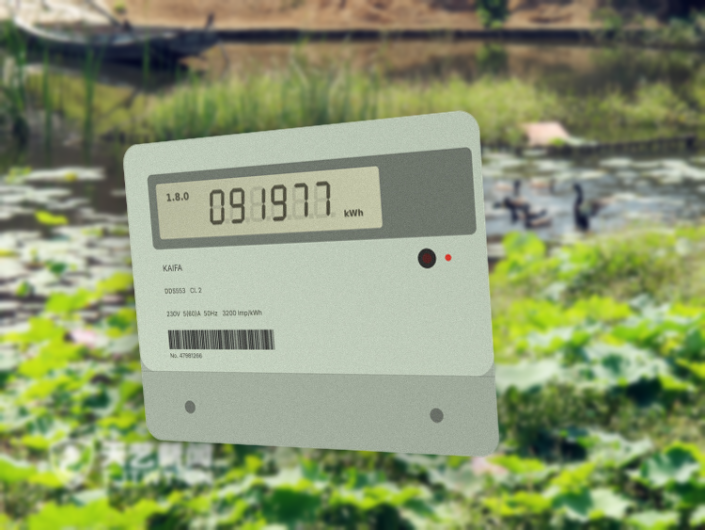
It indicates 91977 kWh
